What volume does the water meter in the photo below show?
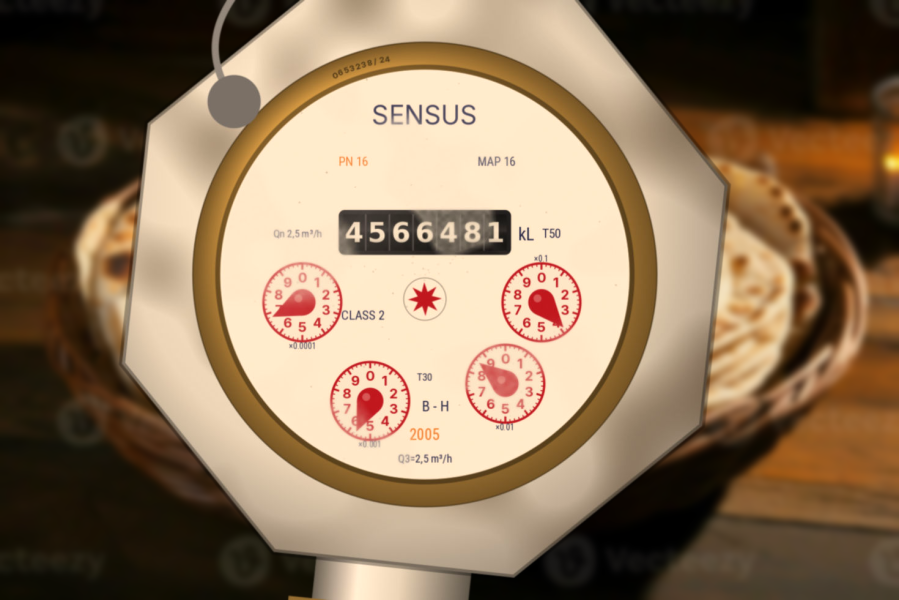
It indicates 4566481.3856 kL
